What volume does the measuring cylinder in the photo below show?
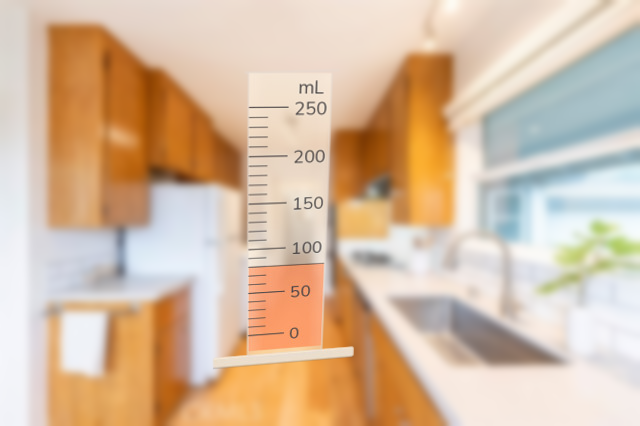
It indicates 80 mL
